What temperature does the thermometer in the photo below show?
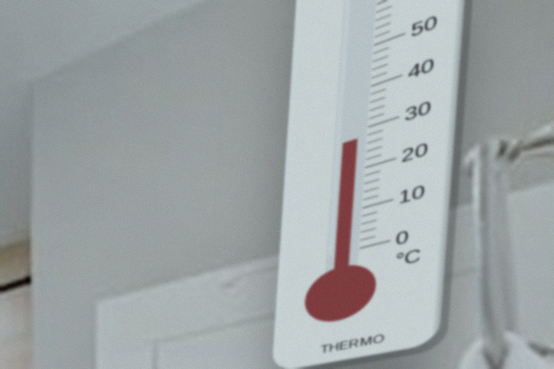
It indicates 28 °C
